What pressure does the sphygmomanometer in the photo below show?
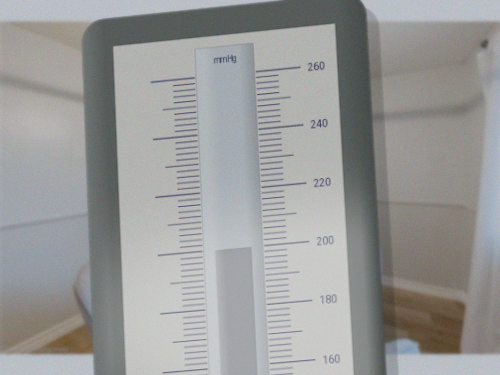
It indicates 200 mmHg
